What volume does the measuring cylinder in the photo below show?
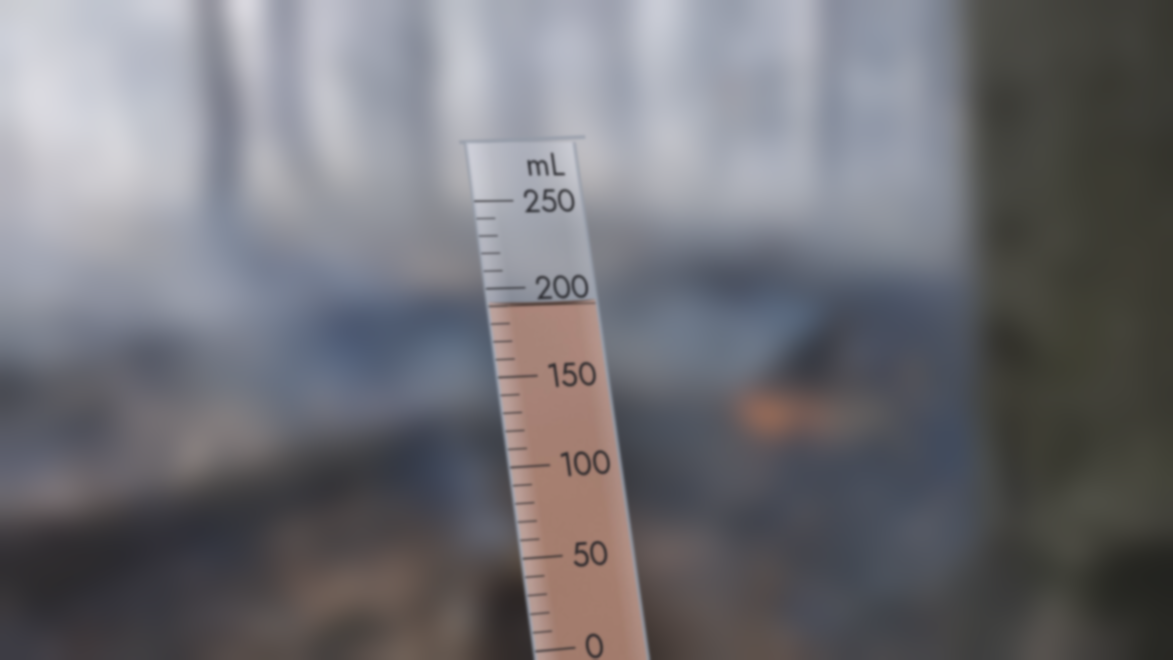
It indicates 190 mL
